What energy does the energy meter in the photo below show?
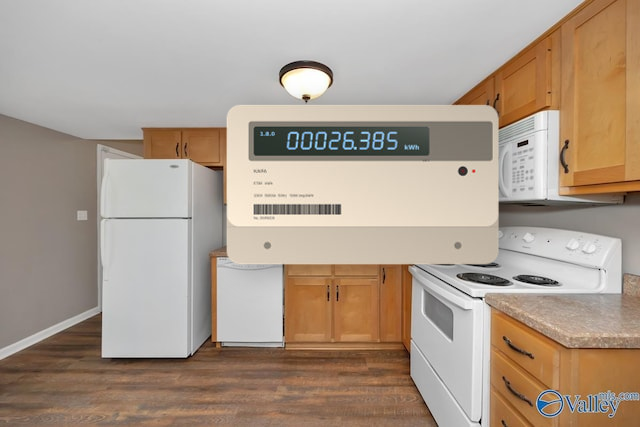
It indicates 26.385 kWh
